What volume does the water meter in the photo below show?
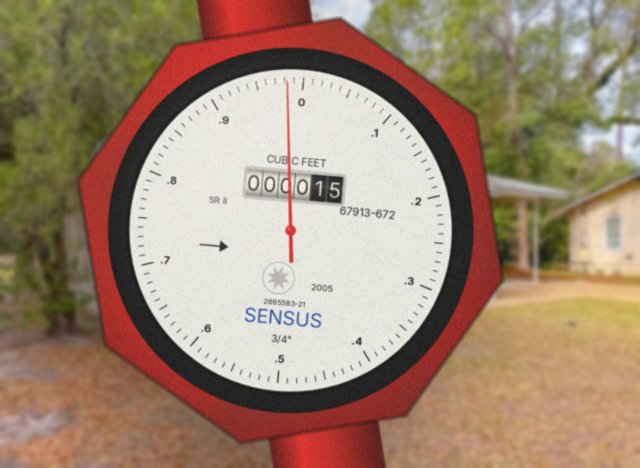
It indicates 14.98 ft³
